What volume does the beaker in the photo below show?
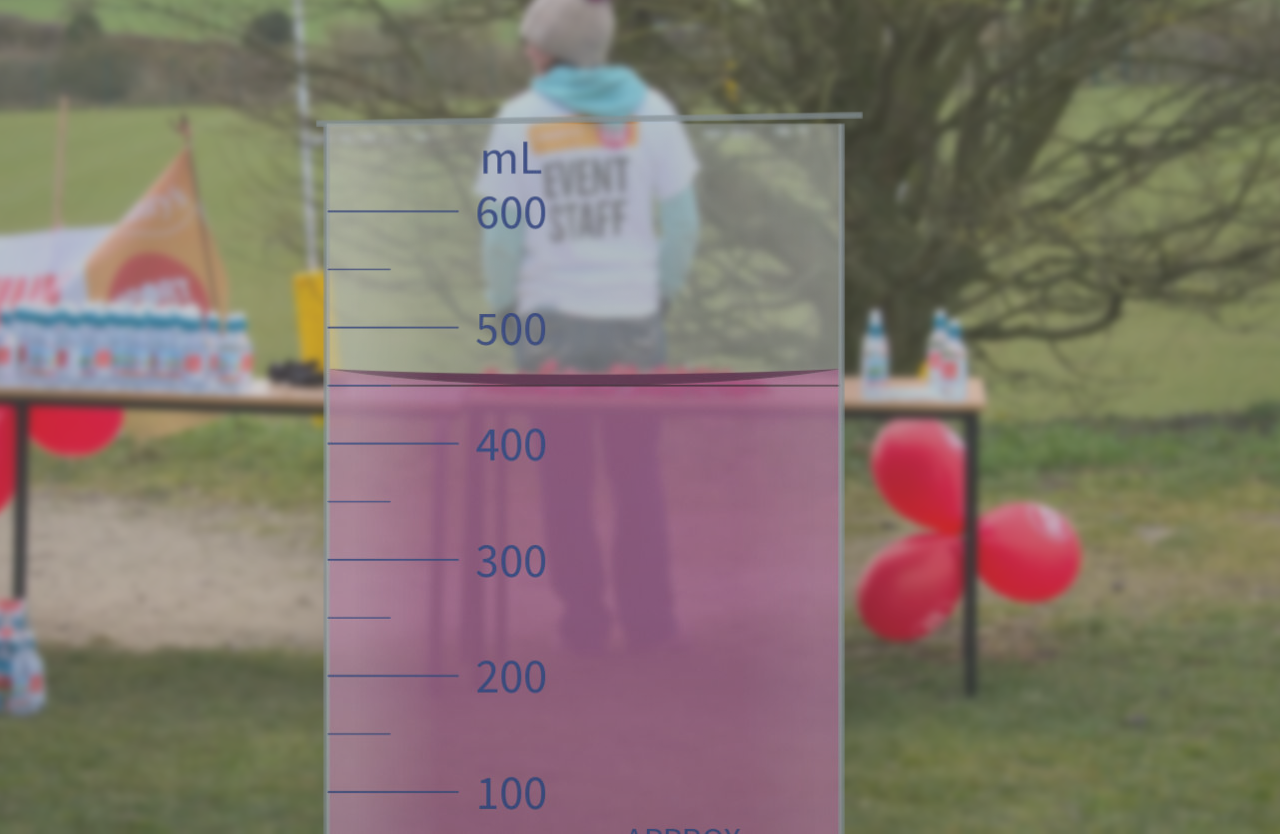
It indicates 450 mL
